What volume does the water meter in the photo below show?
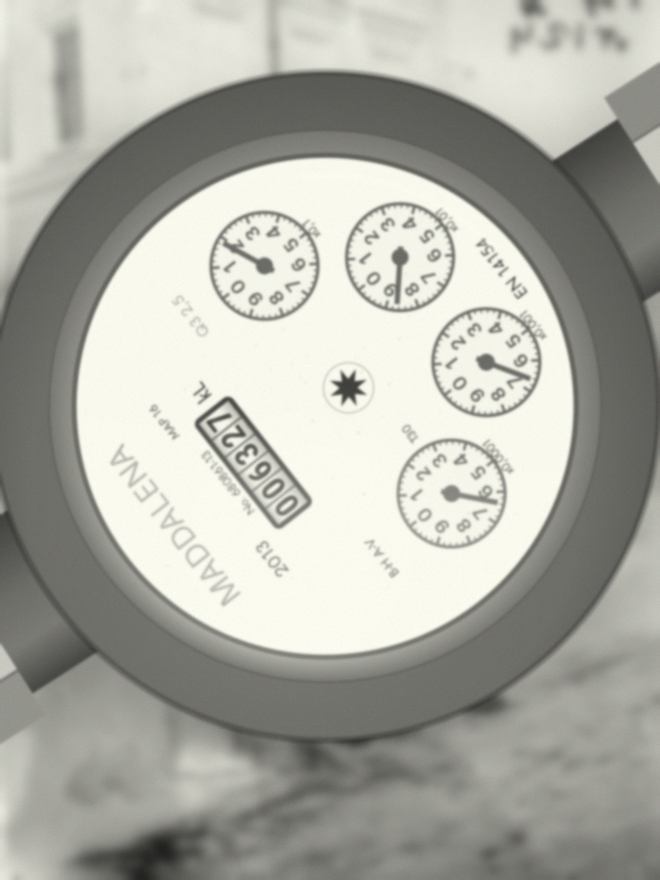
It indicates 6327.1866 kL
